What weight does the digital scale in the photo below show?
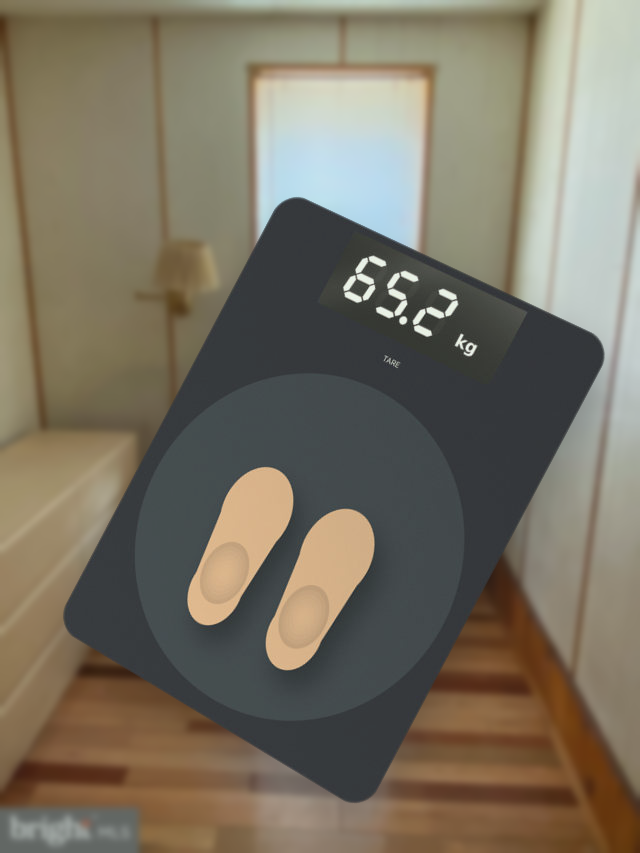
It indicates 65.2 kg
